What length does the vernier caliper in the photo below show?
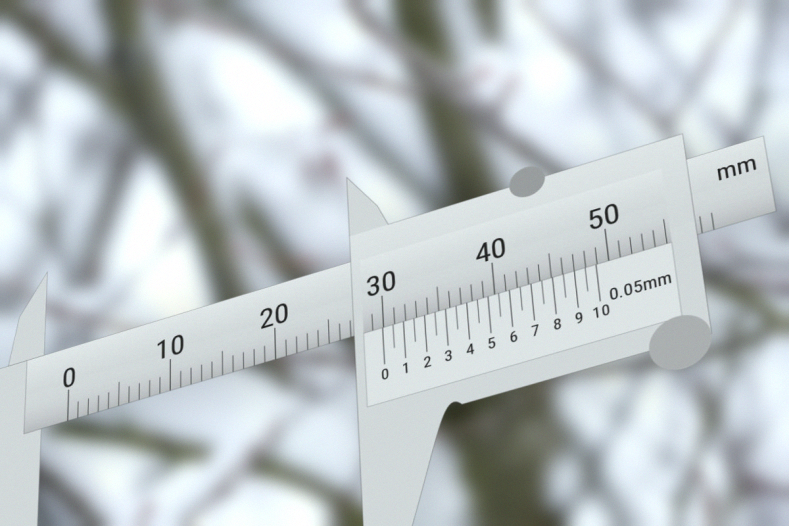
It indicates 29.9 mm
